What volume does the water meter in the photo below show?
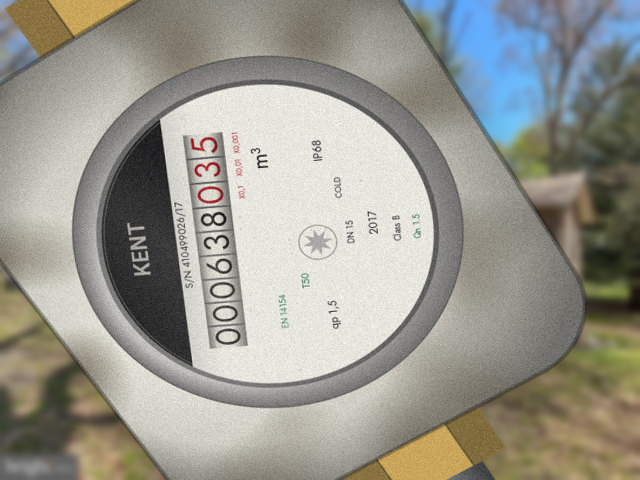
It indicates 638.035 m³
